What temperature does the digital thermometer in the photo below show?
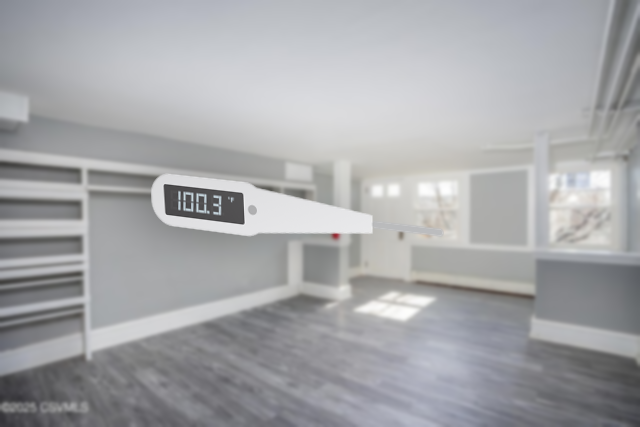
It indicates 100.3 °F
